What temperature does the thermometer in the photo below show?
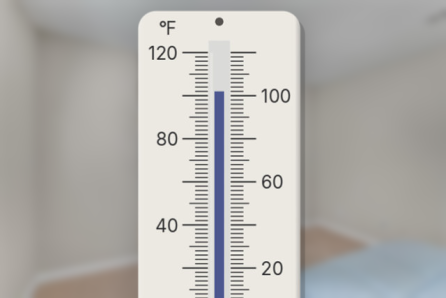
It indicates 102 °F
